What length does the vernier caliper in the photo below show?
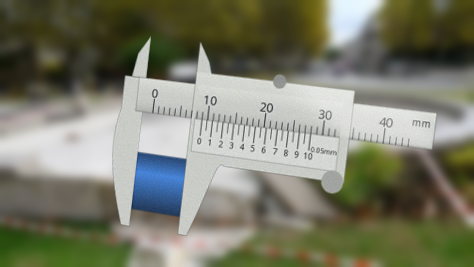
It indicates 9.0 mm
